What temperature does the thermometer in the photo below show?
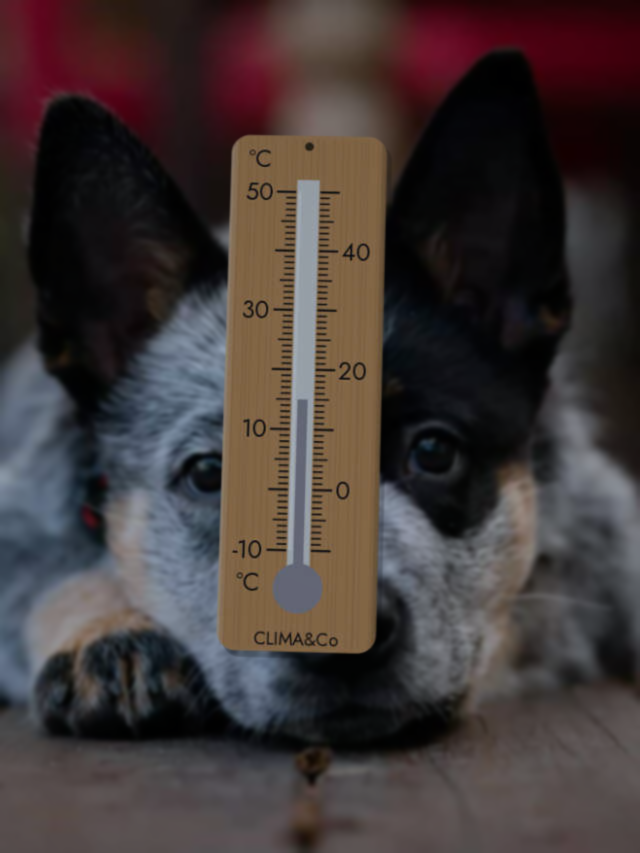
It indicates 15 °C
